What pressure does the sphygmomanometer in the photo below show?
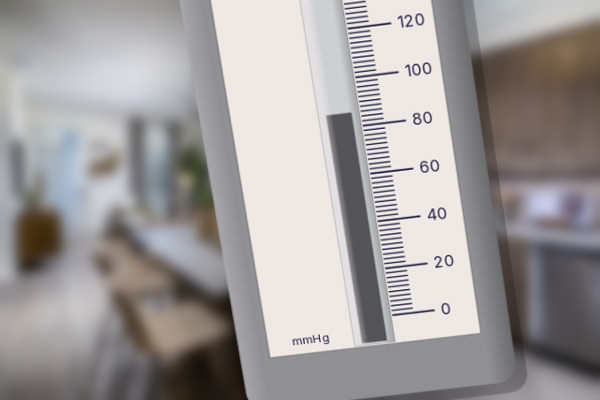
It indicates 86 mmHg
